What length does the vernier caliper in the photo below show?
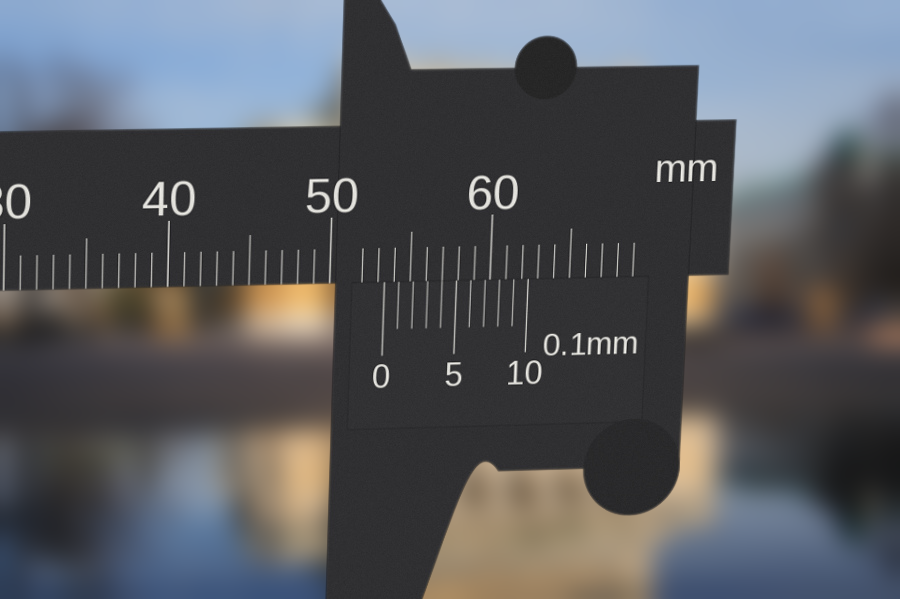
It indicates 53.4 mm
